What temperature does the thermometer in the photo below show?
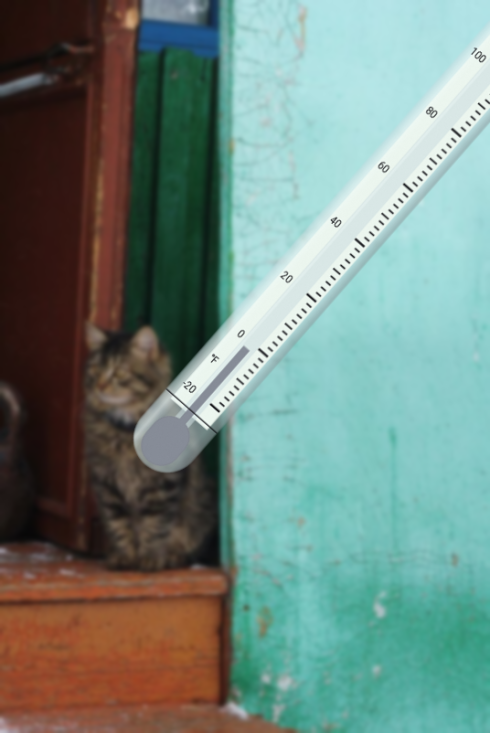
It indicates -2 °F
